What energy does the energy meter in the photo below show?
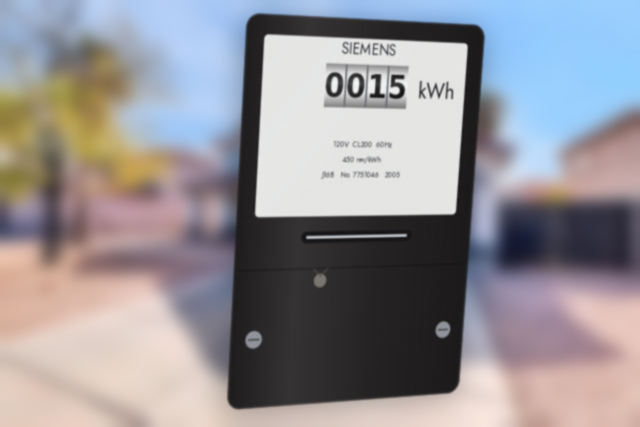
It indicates 15 kWh
